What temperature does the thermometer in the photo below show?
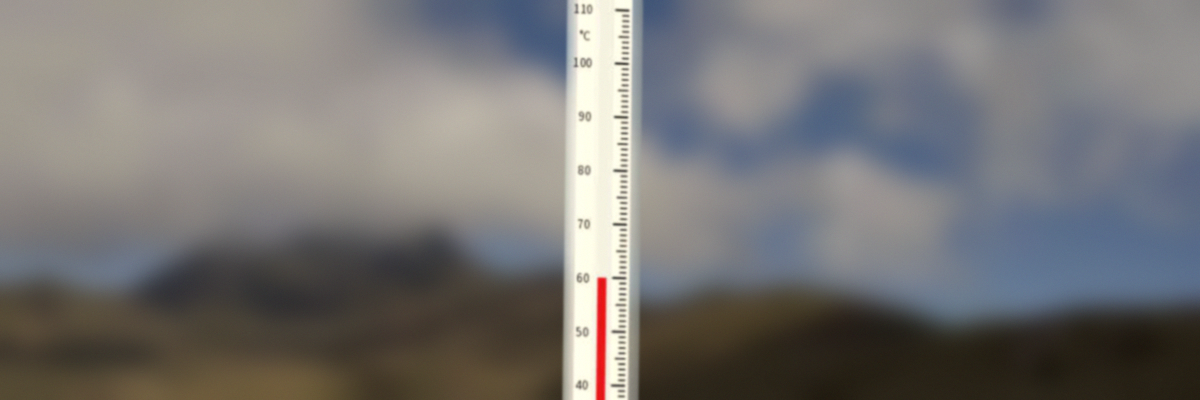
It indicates 60 °C
